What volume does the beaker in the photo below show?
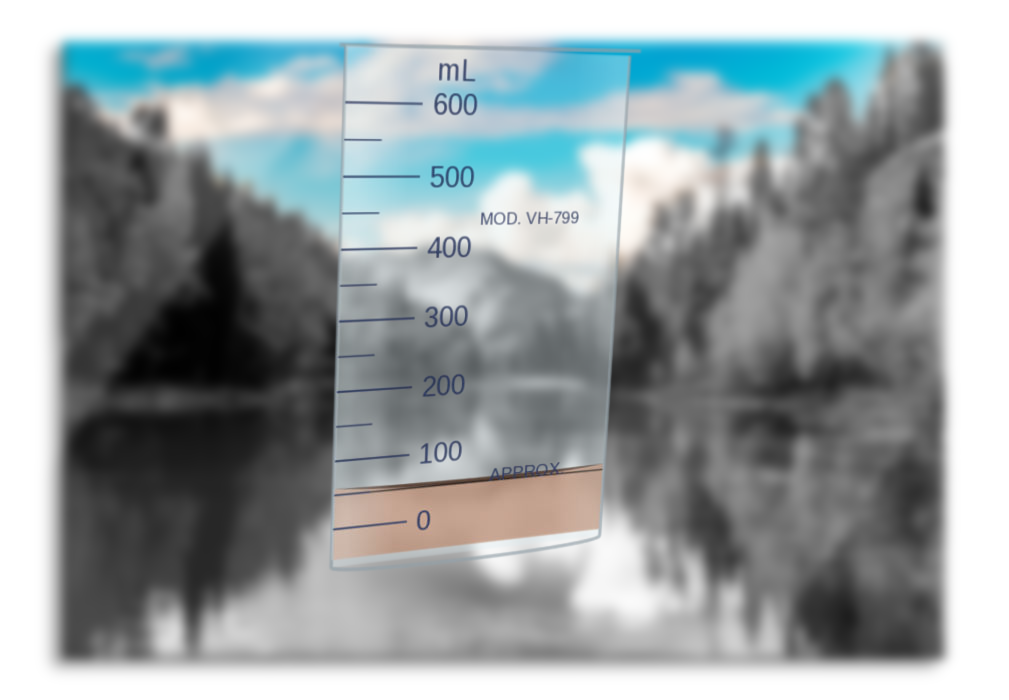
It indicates 50 mL
